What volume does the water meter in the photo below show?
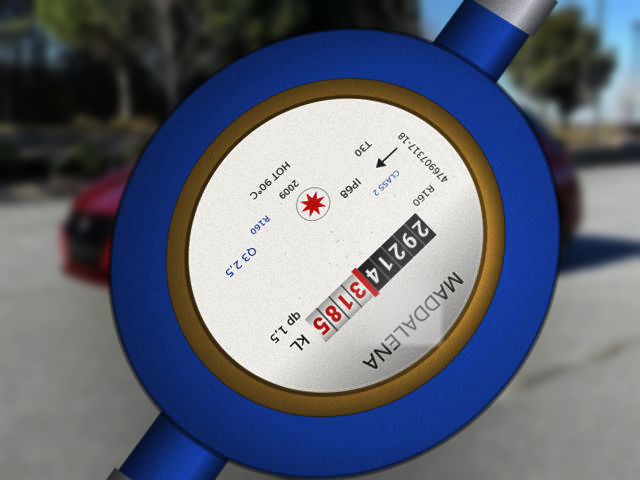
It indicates 29214.3185 kL
